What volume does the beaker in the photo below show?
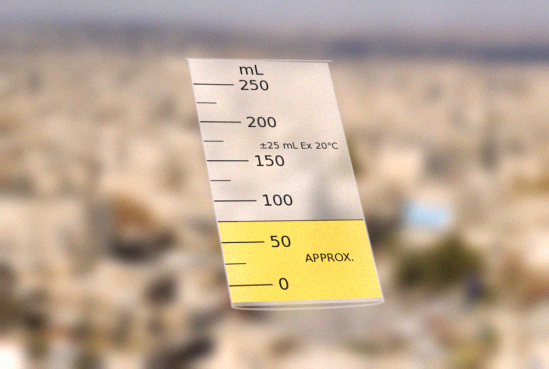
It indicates 75 mL
